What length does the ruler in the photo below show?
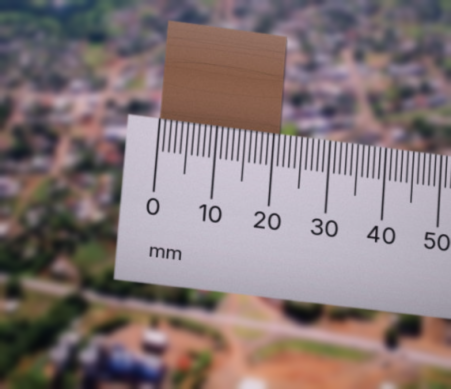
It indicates 21 mm
